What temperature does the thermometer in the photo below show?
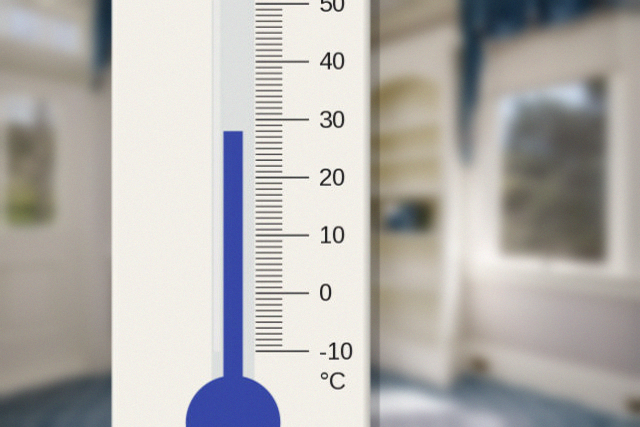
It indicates 28 °C
